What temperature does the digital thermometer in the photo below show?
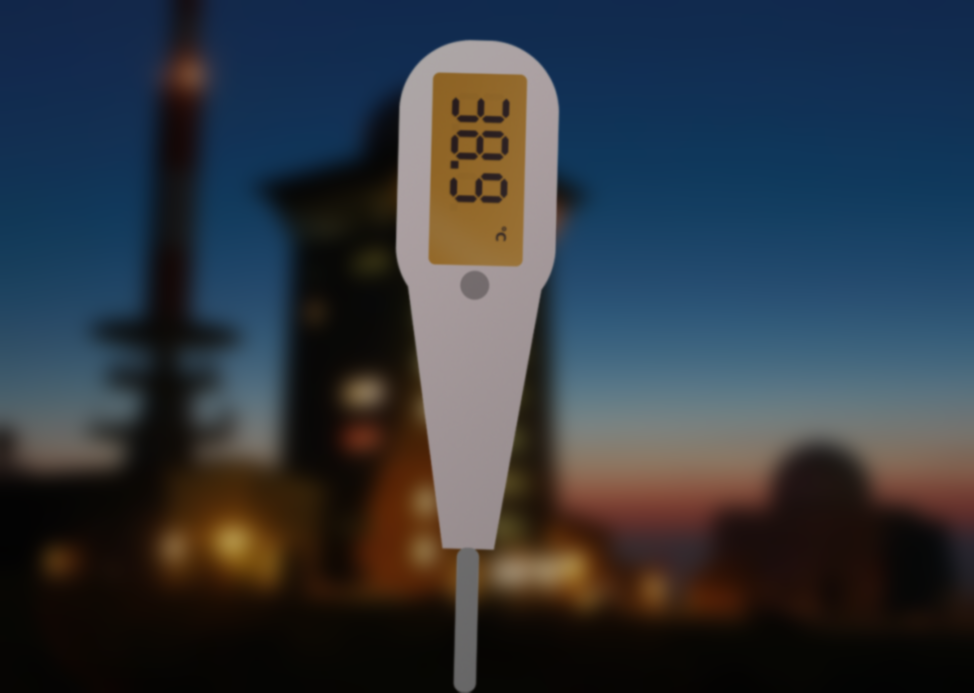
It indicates 38.9 °C
